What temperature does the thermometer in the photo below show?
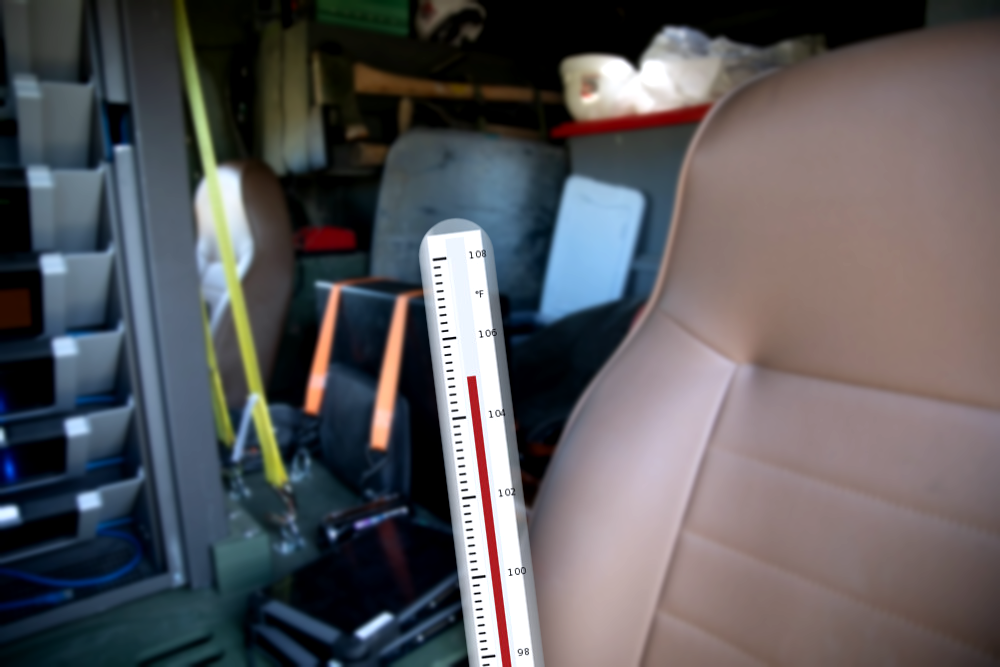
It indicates 105 °F
